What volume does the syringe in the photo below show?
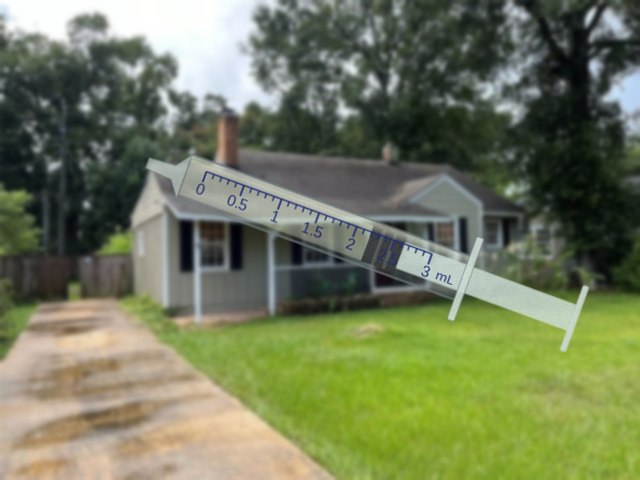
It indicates 2.2 mL
